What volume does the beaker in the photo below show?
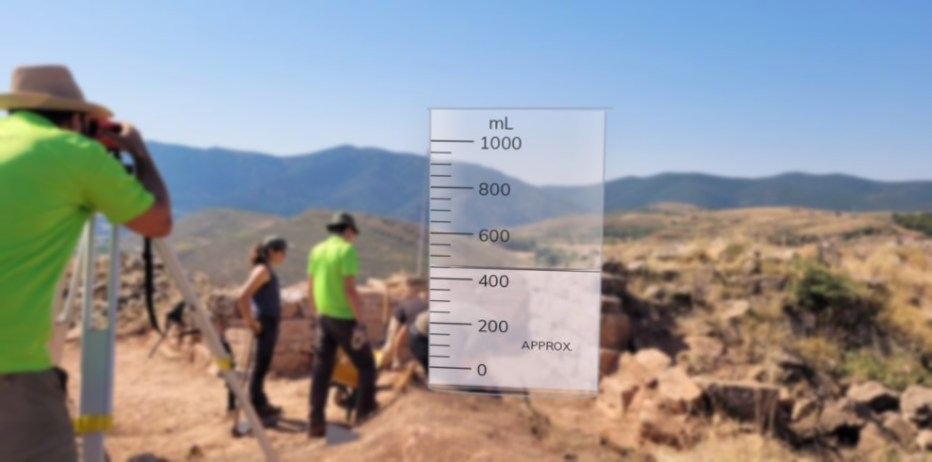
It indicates 450 mL
